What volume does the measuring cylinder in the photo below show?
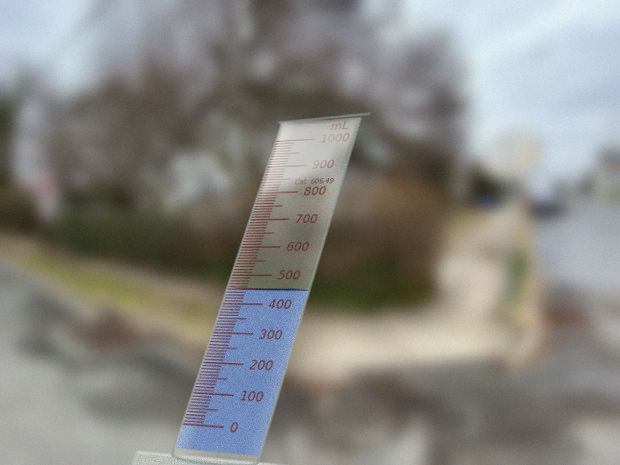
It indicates 450 mL
